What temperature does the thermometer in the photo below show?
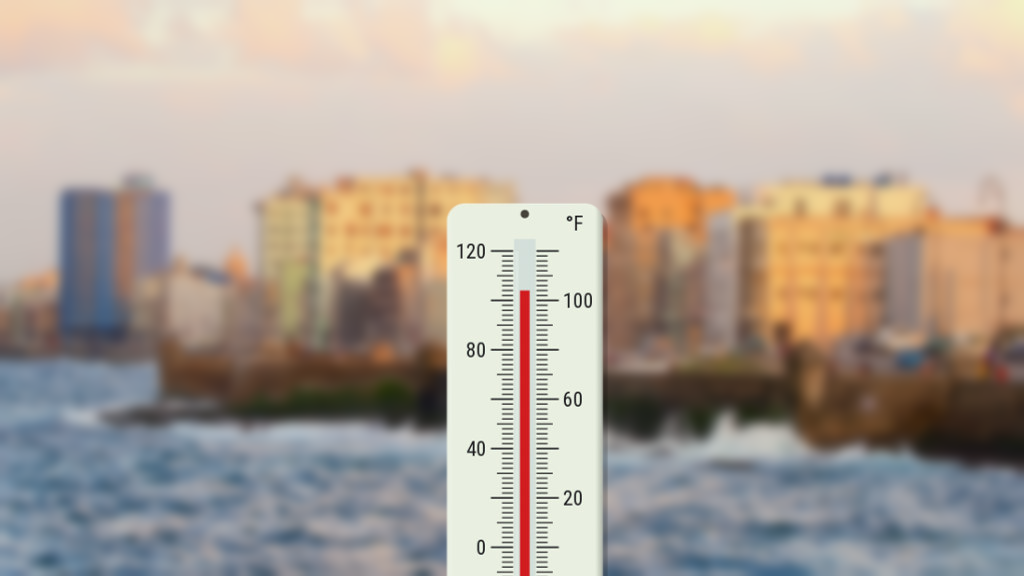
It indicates 104 °F
